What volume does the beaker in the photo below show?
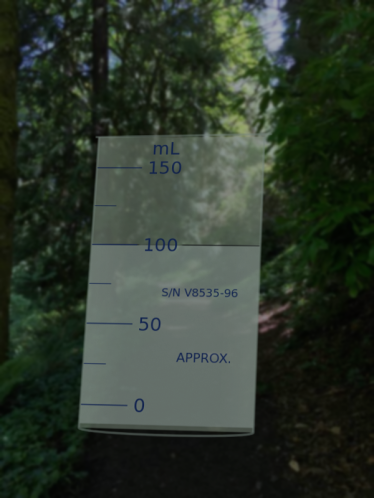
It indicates 100 mL
